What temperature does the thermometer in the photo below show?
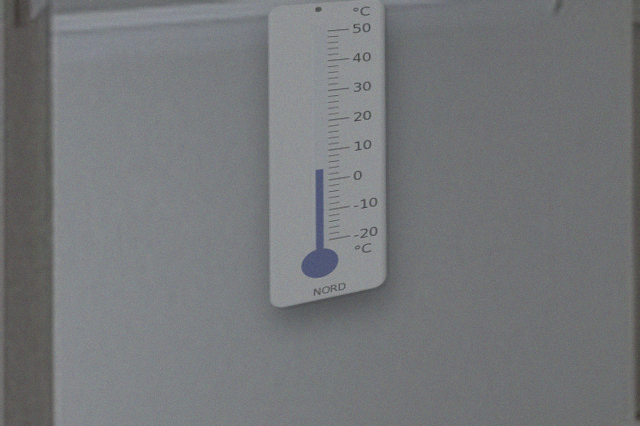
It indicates 4 °C
